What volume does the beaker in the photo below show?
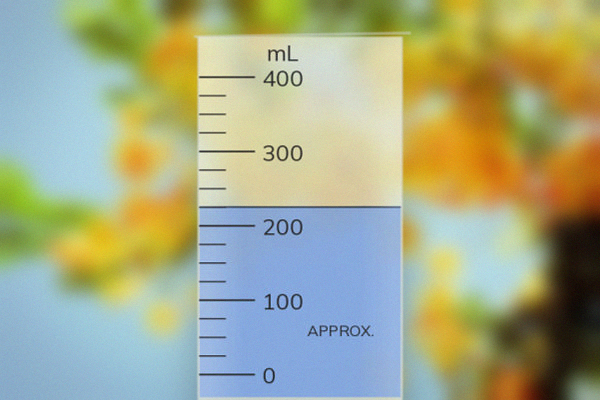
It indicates 225 mL
